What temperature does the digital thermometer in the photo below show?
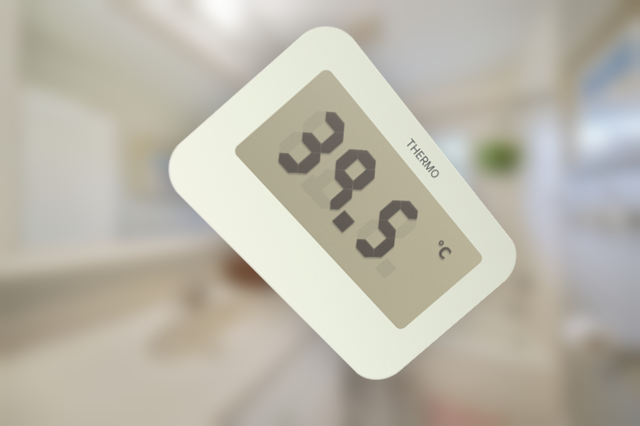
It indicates 39.5 °C
